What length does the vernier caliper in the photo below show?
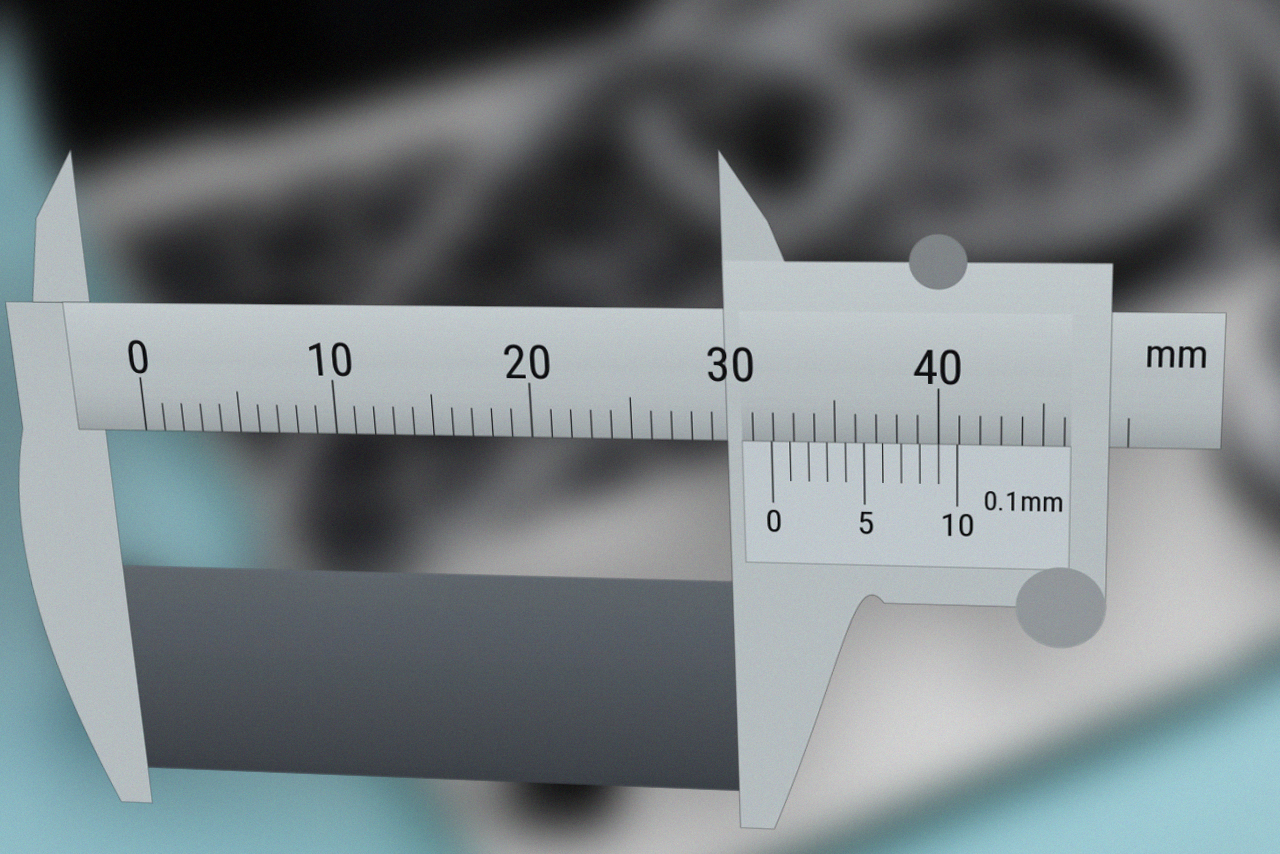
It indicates 31.9 mm
